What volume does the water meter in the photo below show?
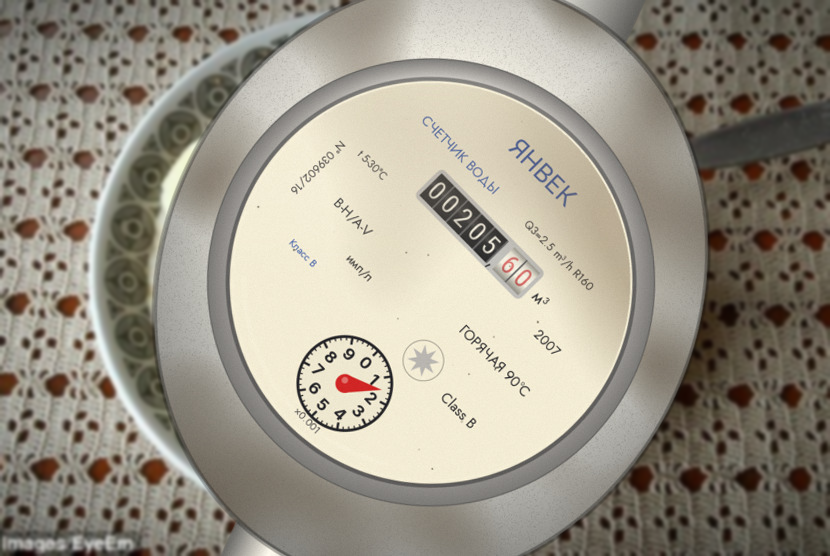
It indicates 205.601 m³
